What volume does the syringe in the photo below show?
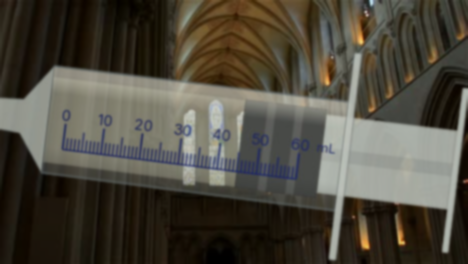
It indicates 45 mL
